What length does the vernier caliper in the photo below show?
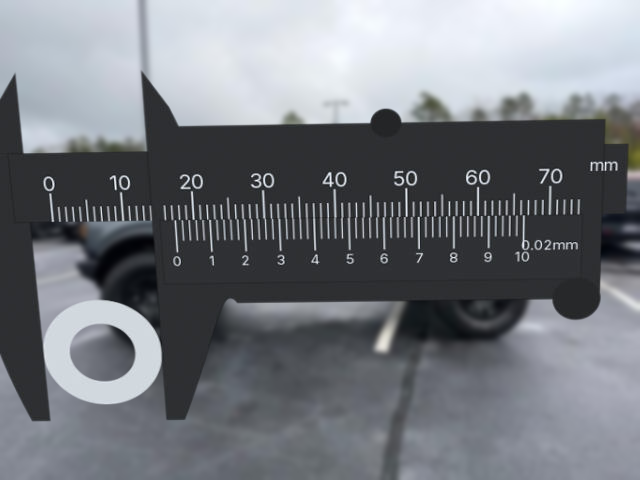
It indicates 17.4 mm
